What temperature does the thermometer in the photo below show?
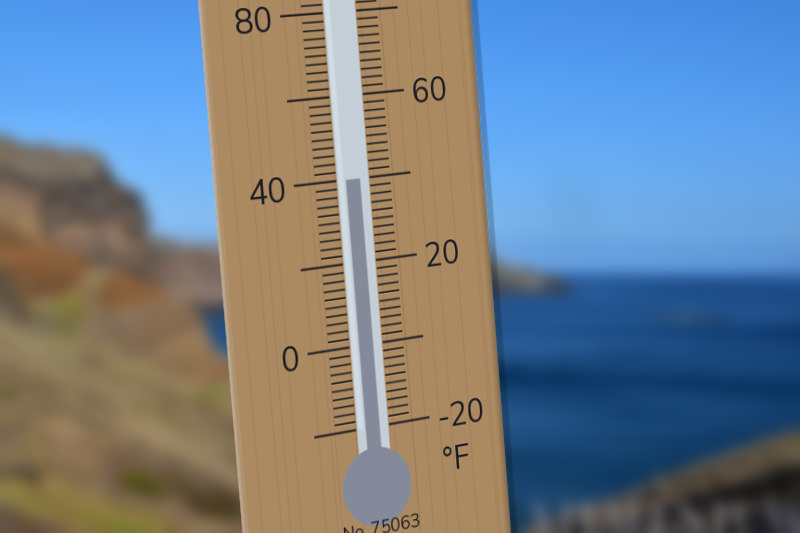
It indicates 40 °F
